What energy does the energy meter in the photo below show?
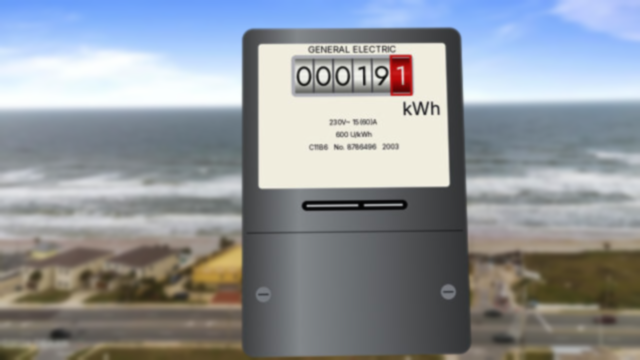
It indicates 19.1 kWh
